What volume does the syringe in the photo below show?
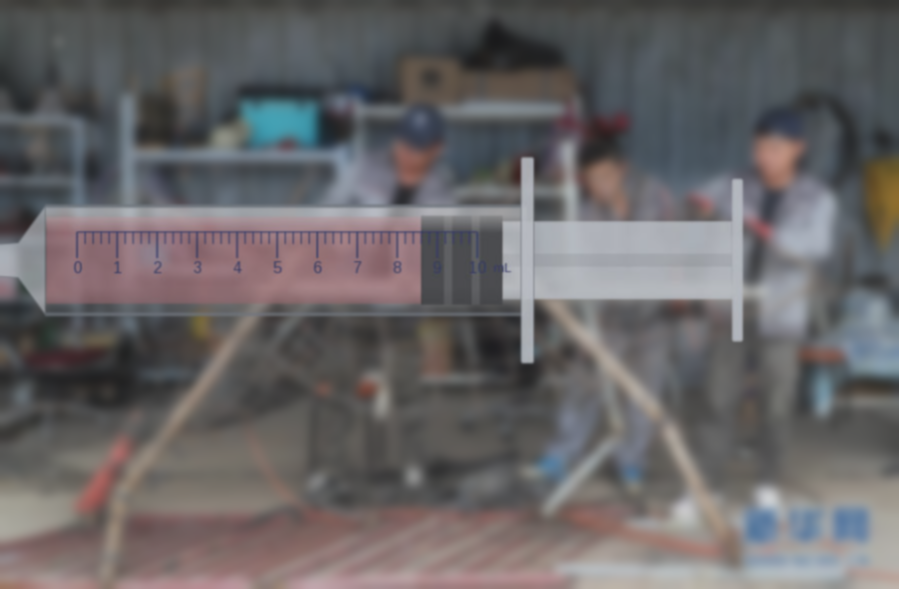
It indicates 8.6 mL
